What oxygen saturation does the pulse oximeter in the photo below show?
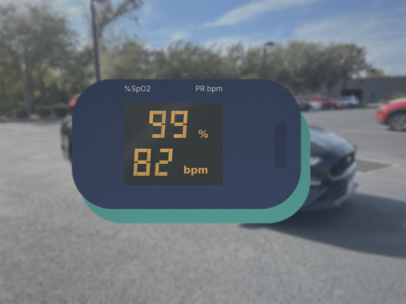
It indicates 99 %
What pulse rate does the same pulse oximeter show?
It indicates 82 bpm
